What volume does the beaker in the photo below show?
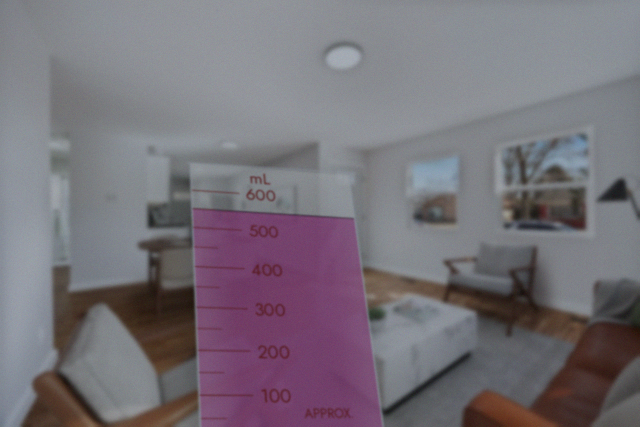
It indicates 550 mL
